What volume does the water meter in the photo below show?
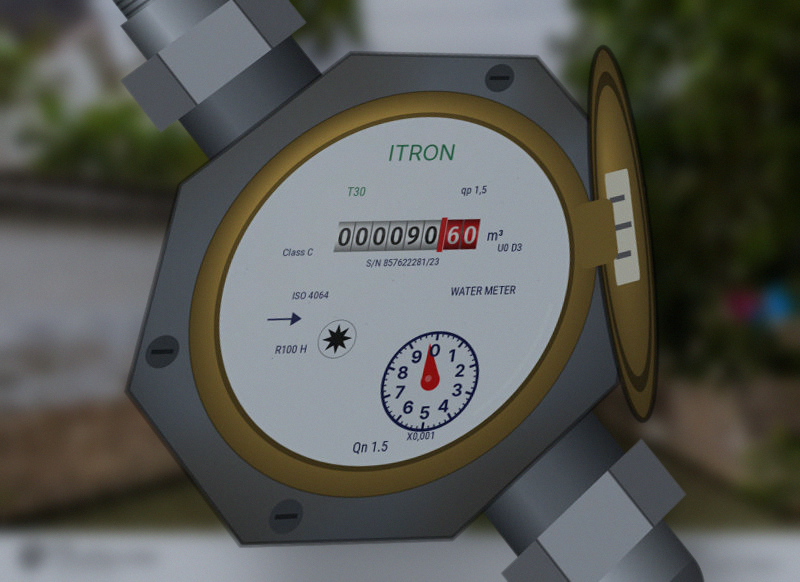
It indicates 90.599 m³
